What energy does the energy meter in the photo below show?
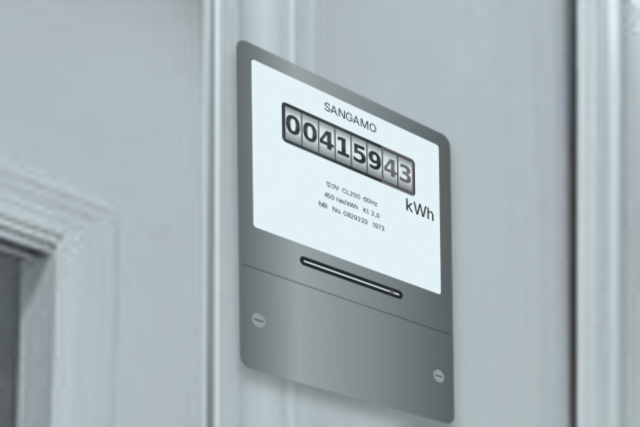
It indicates 4159.43 kWh
